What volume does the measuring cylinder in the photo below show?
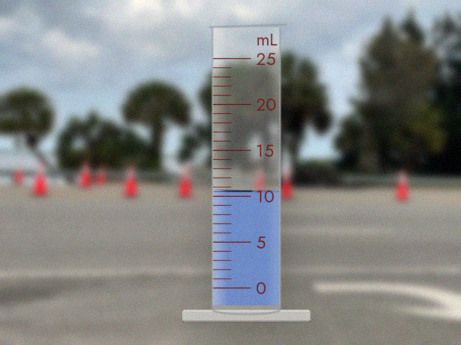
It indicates 10.5 mL
